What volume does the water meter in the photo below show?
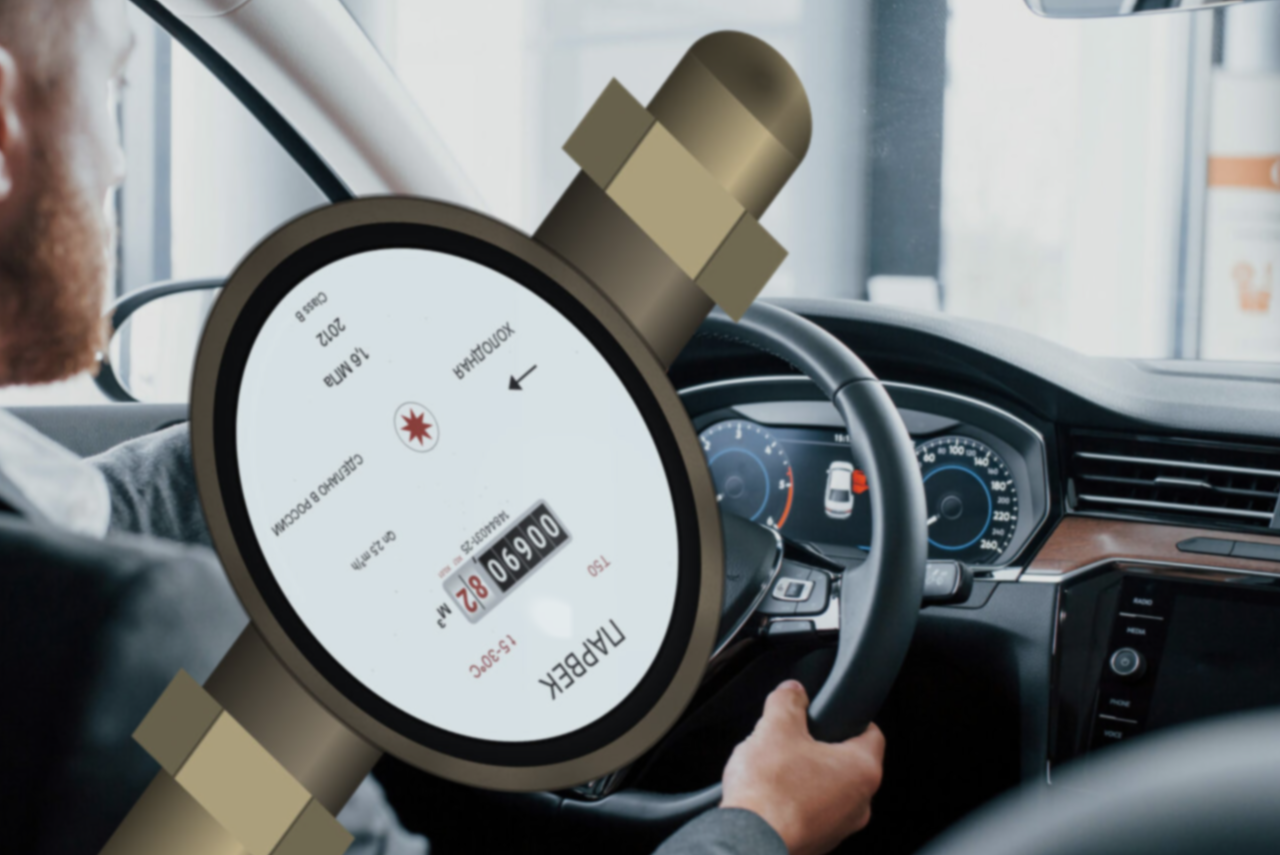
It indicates 690.82 m³
